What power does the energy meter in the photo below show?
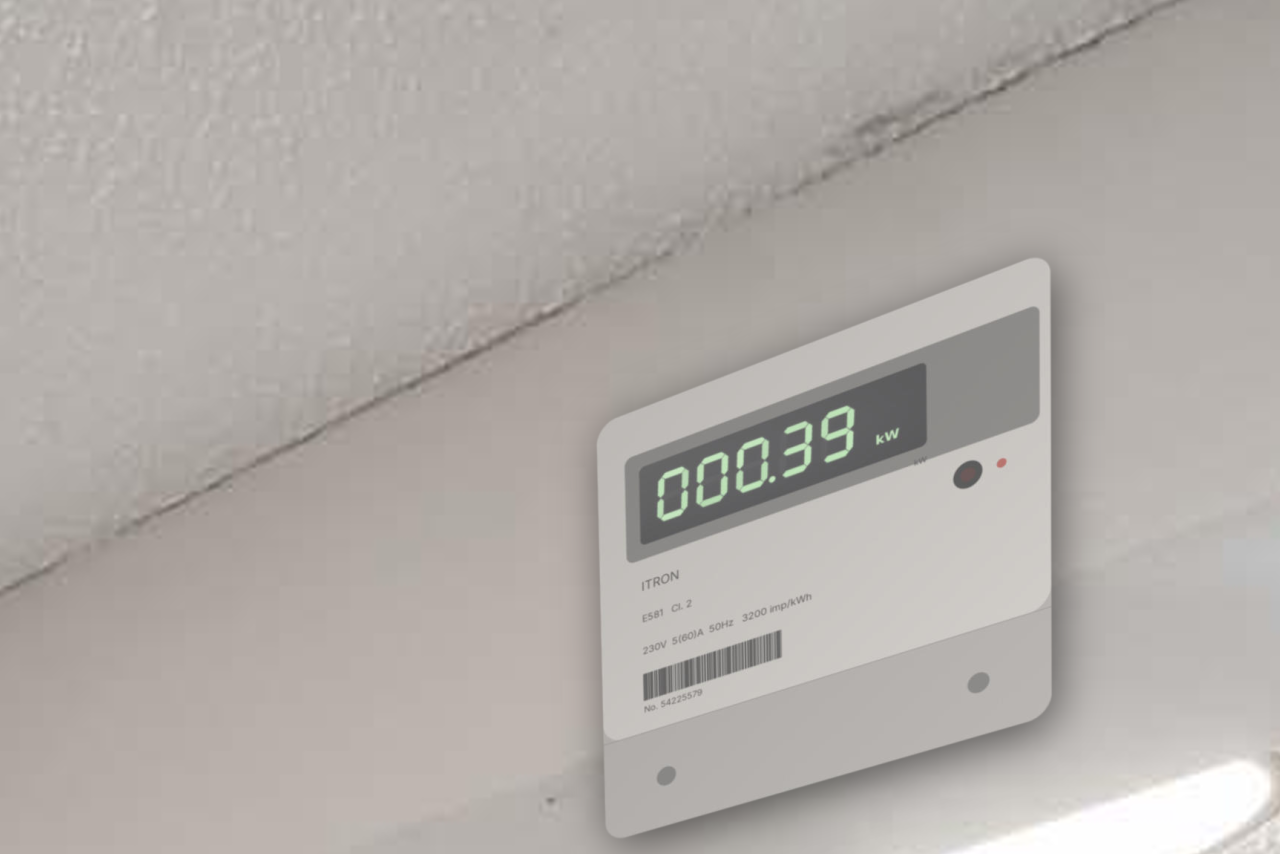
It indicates 0.39 kW
